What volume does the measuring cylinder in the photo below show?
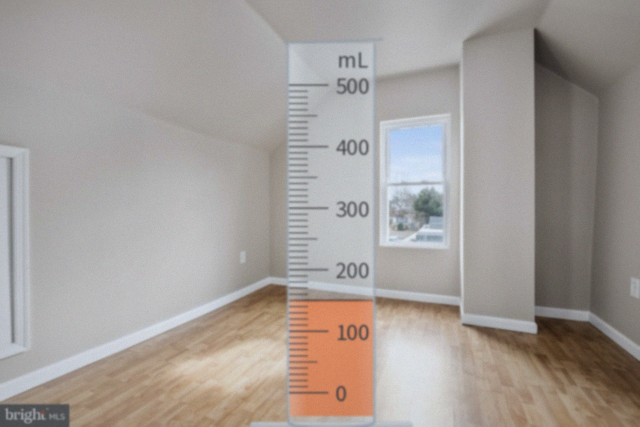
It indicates 150 mL
